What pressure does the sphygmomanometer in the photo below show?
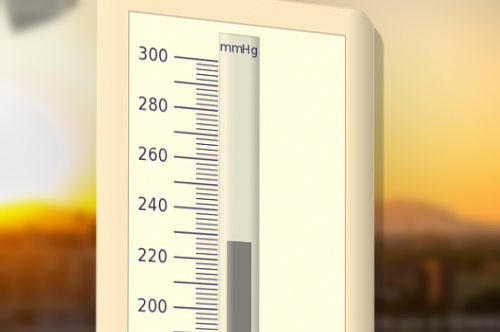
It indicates 228 mmHg
